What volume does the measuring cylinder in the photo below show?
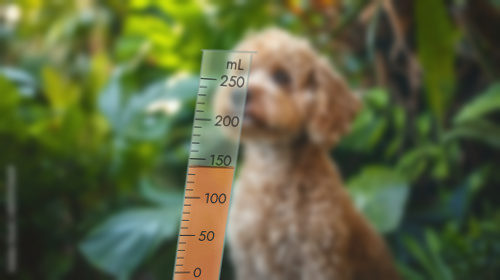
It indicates 140 mL
